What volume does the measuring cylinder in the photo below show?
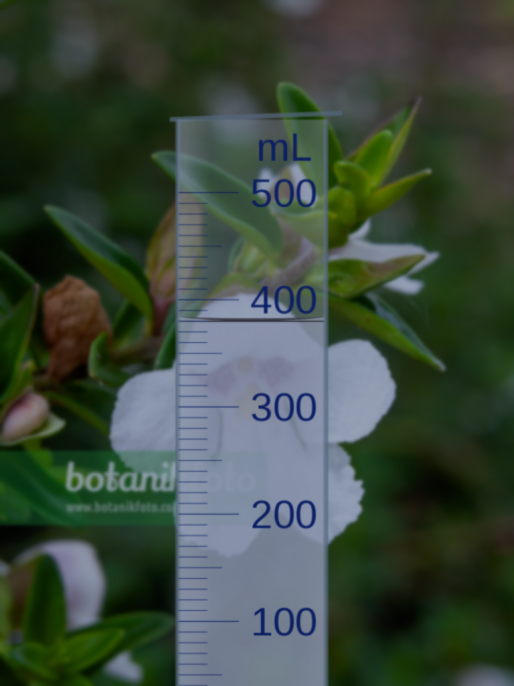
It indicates 380 mL
